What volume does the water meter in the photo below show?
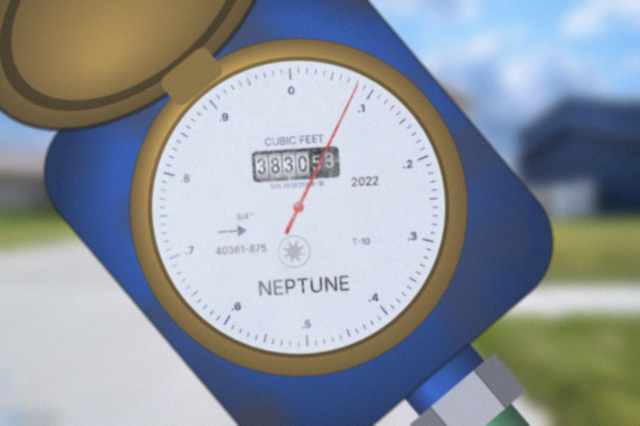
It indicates 383053.08 ft³
